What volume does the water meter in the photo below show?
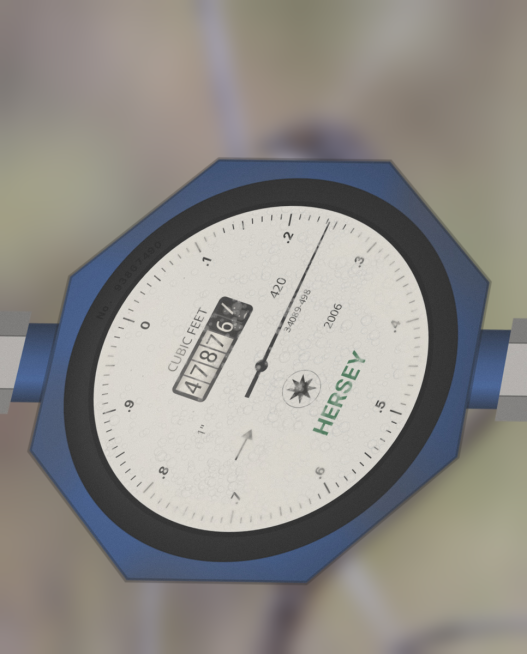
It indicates 478767.24 ft³
